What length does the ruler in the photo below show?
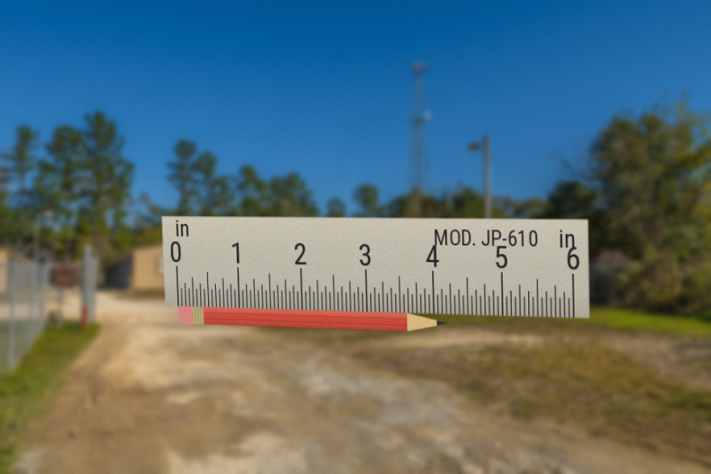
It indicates 4.1875 in
